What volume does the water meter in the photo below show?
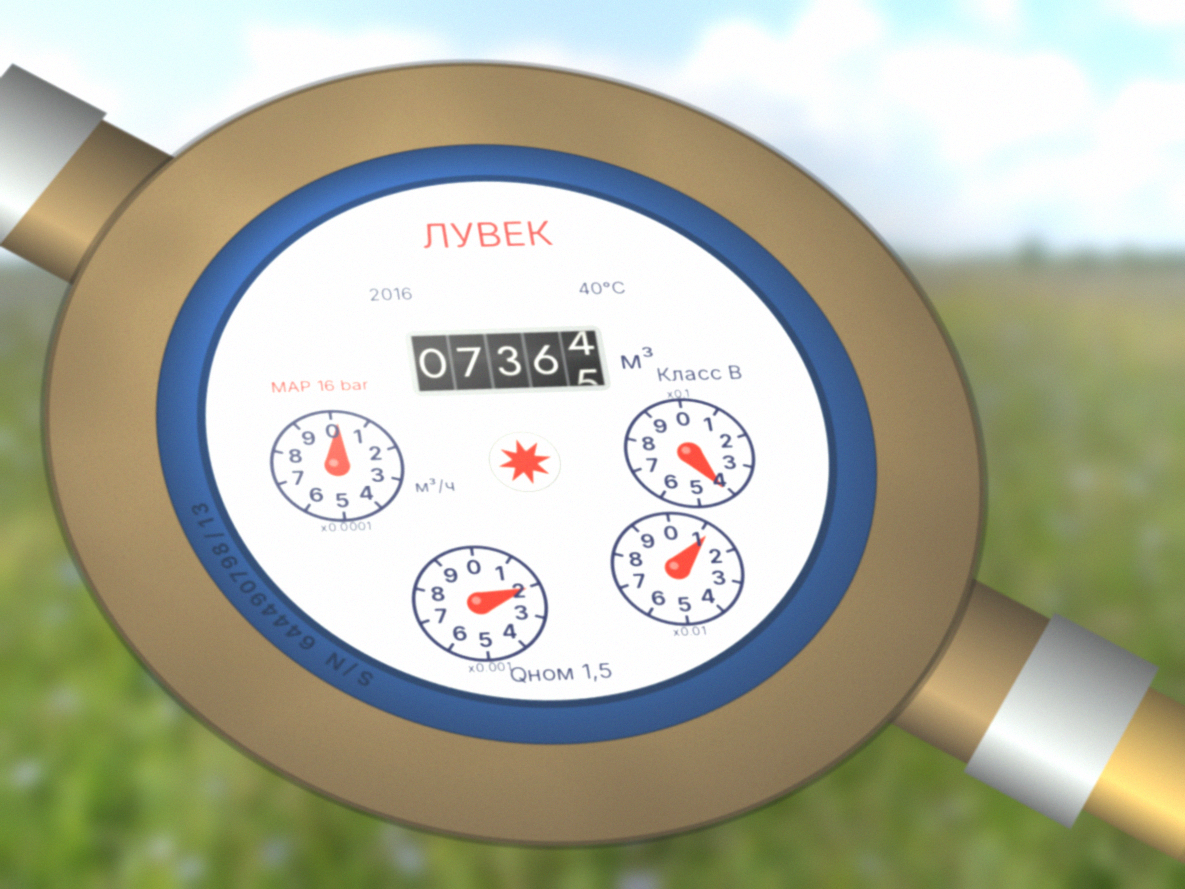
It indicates 7364.4120 m³
